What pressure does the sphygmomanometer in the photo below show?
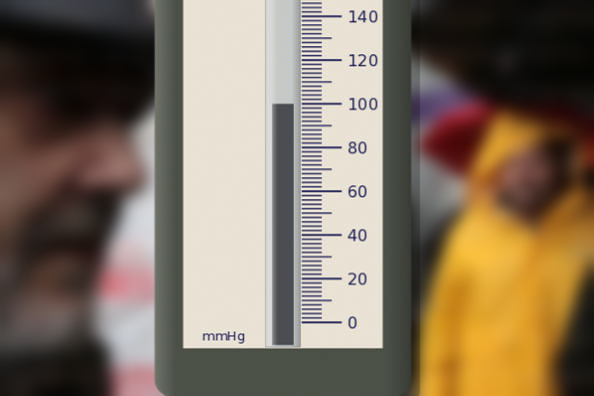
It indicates 100 mmHg
